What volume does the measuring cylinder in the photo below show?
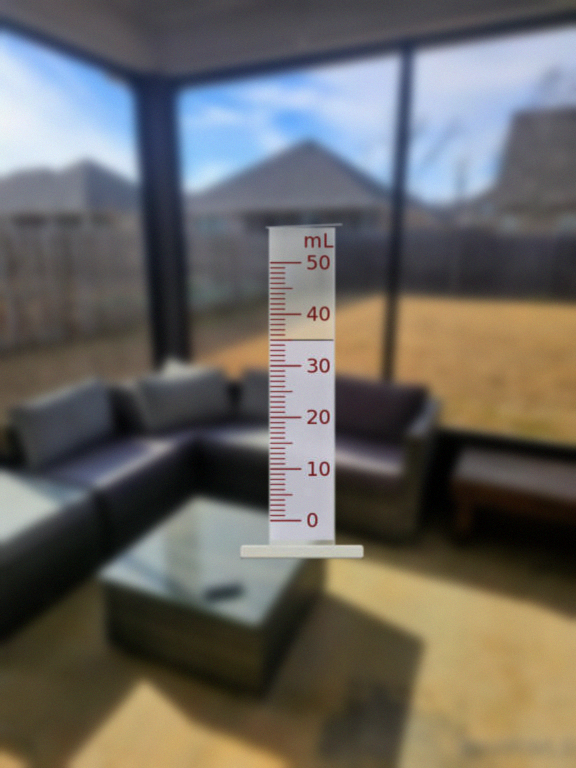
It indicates 35 mL
